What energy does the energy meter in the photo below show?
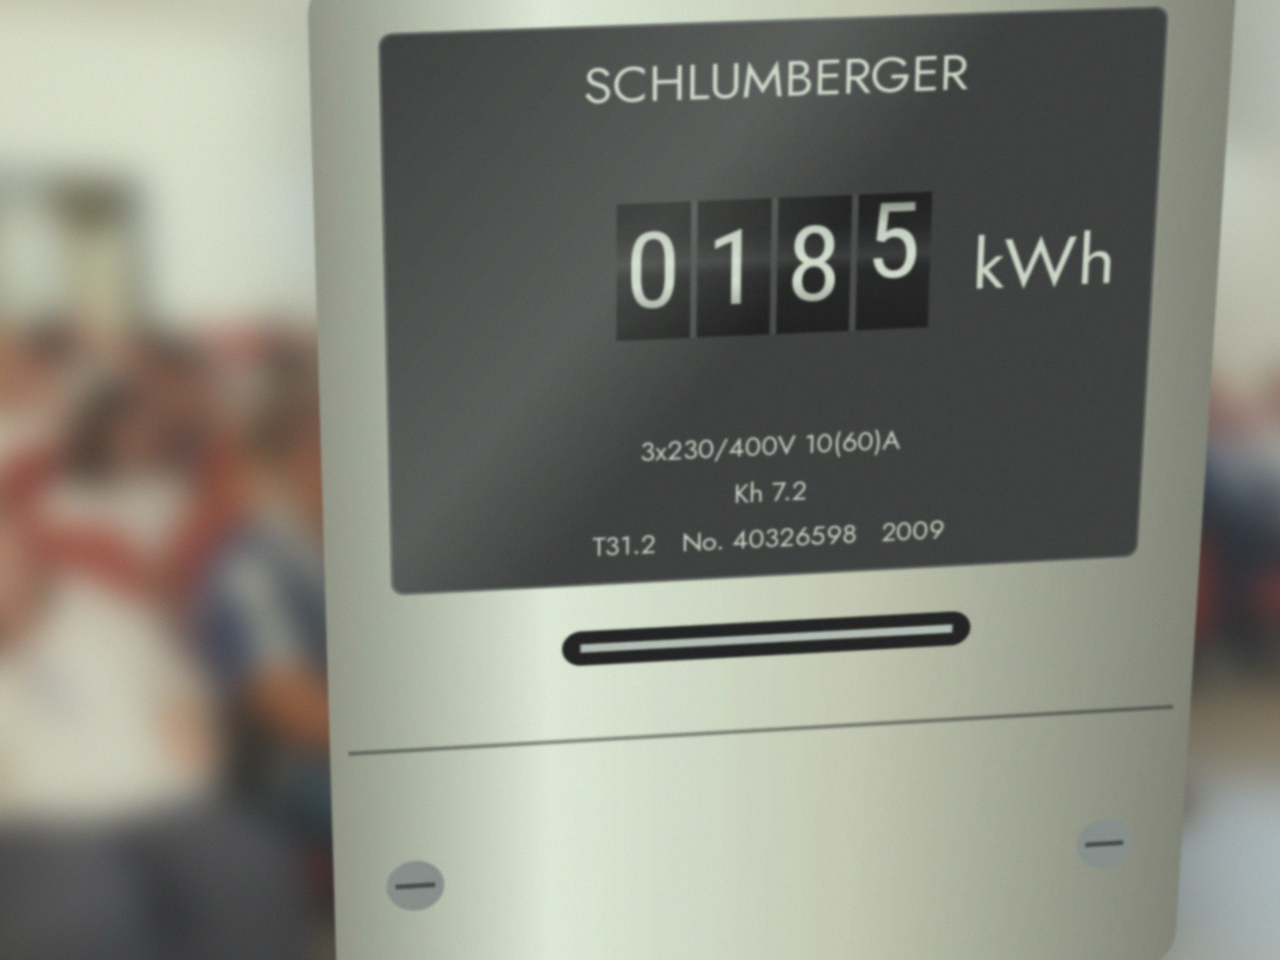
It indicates 185 kWh
